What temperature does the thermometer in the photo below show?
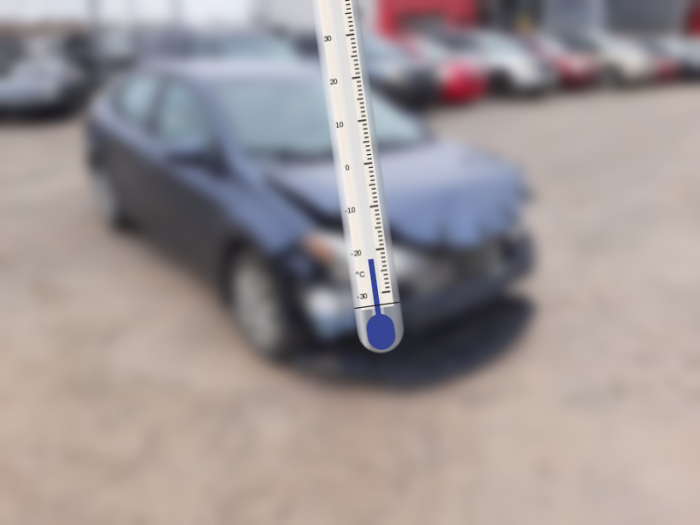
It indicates -22 °C
